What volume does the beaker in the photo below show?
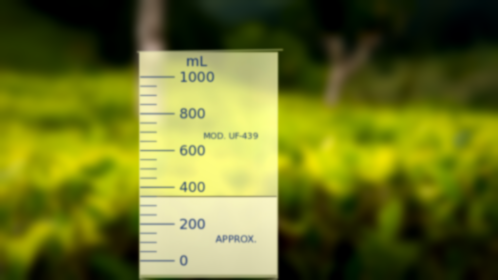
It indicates 350 mL
